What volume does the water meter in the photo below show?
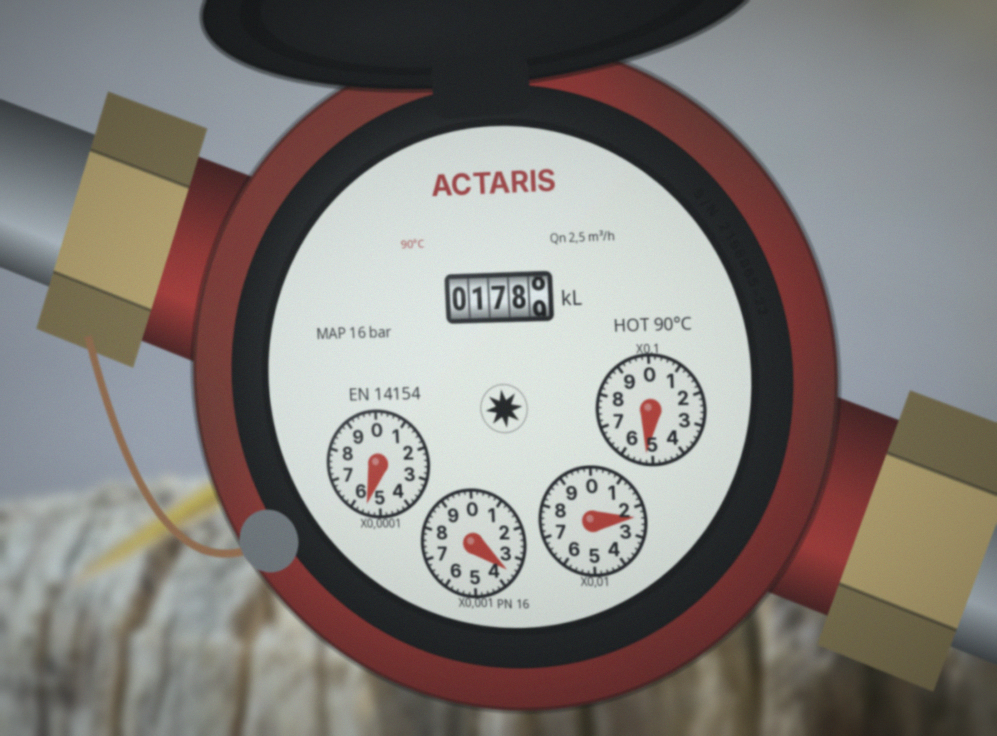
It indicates 1788.5235 kL
